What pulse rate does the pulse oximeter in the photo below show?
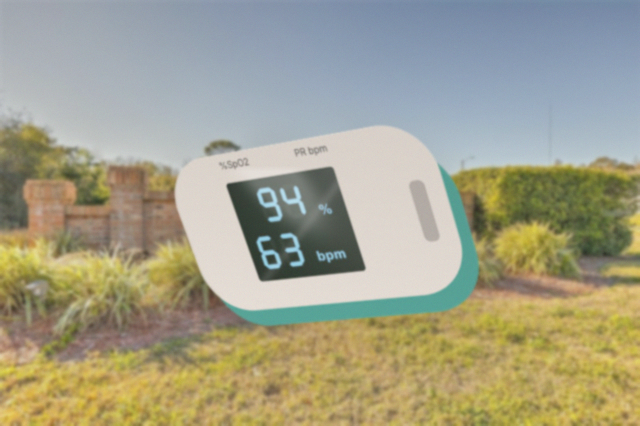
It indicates 63 bpm
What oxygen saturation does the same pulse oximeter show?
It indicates 94 %
